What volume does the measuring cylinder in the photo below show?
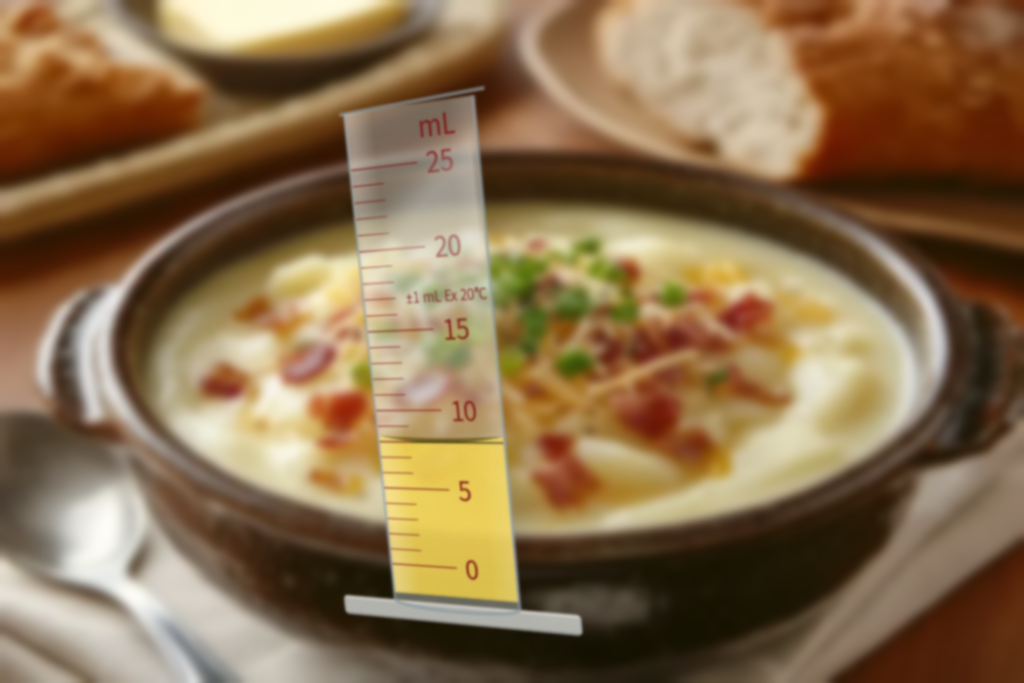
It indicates 8 mL
